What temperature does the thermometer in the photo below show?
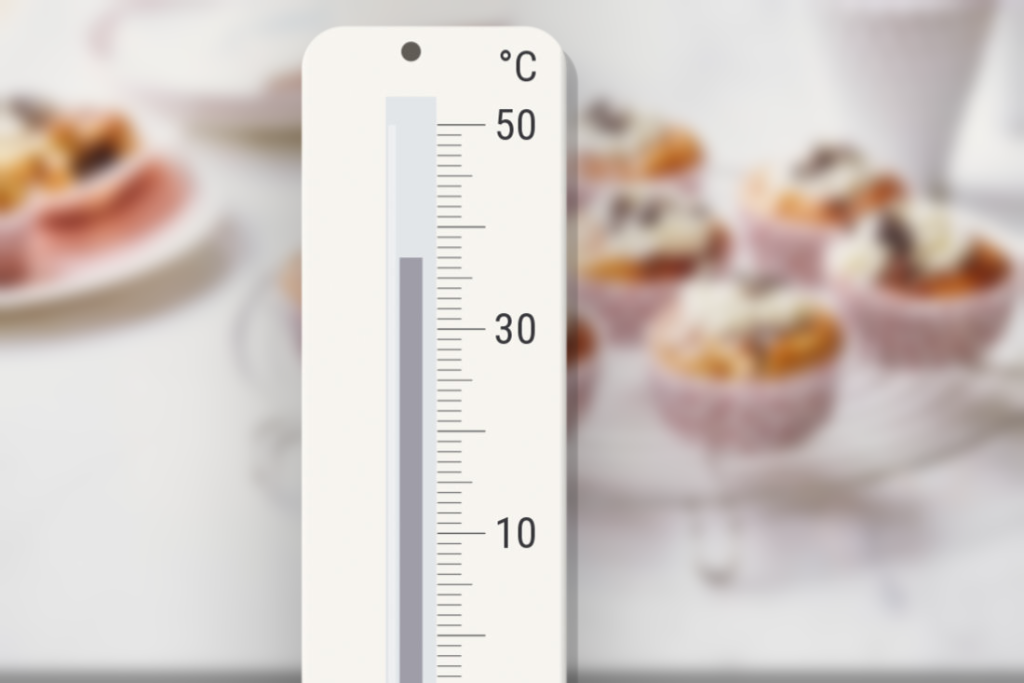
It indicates 37 °C
